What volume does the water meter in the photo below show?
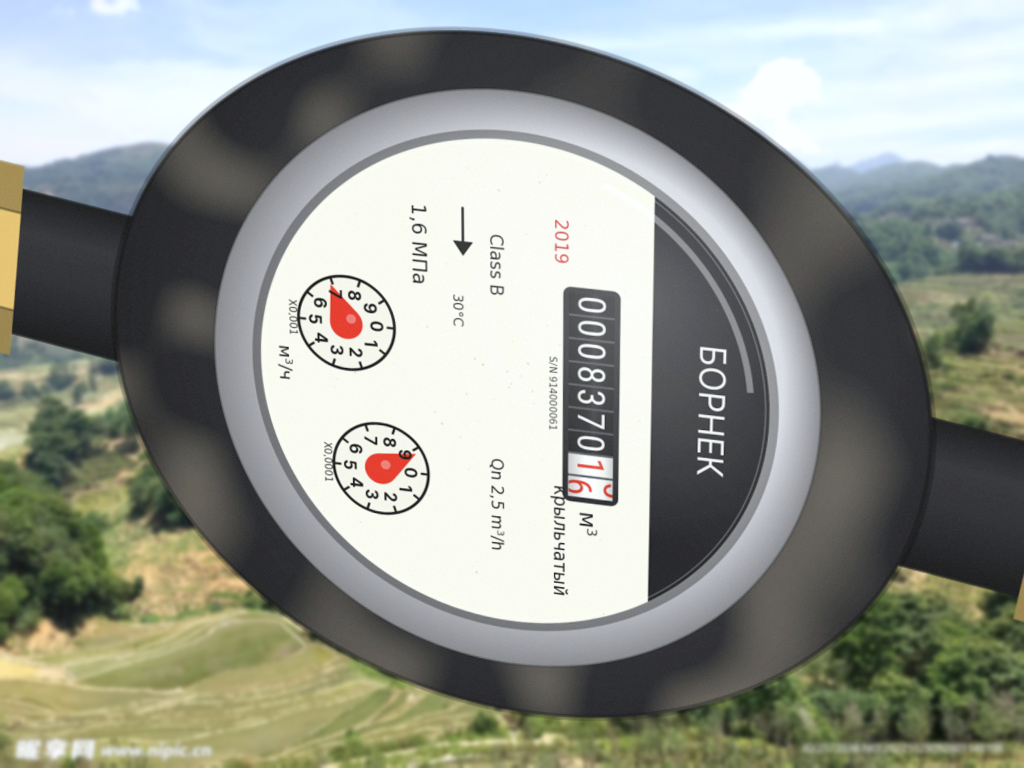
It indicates 8370.1569 m³
